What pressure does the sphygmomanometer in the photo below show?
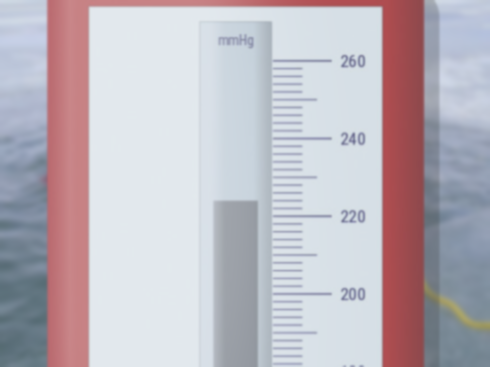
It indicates 224 mmHg
